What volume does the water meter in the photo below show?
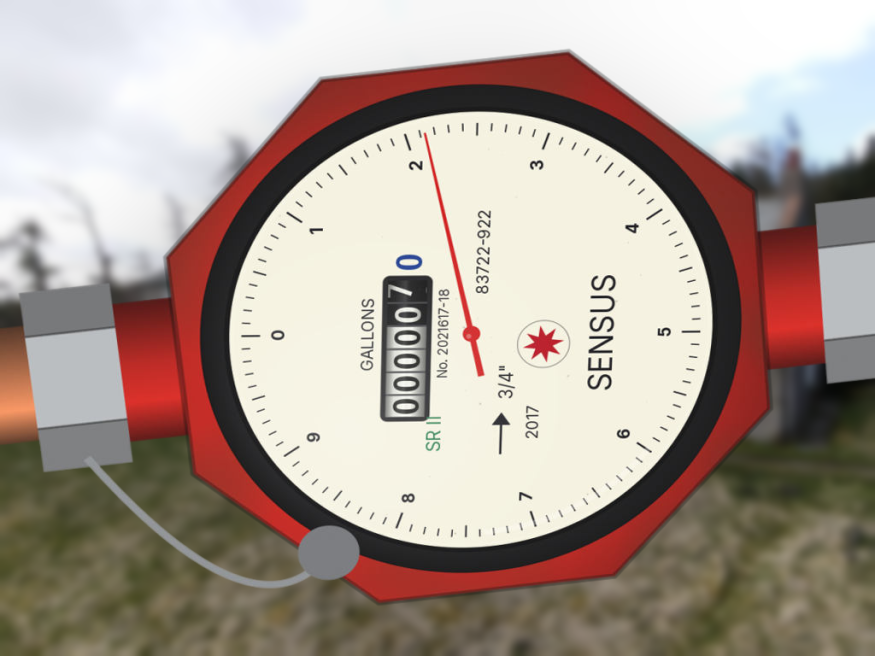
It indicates 72.1 gal
